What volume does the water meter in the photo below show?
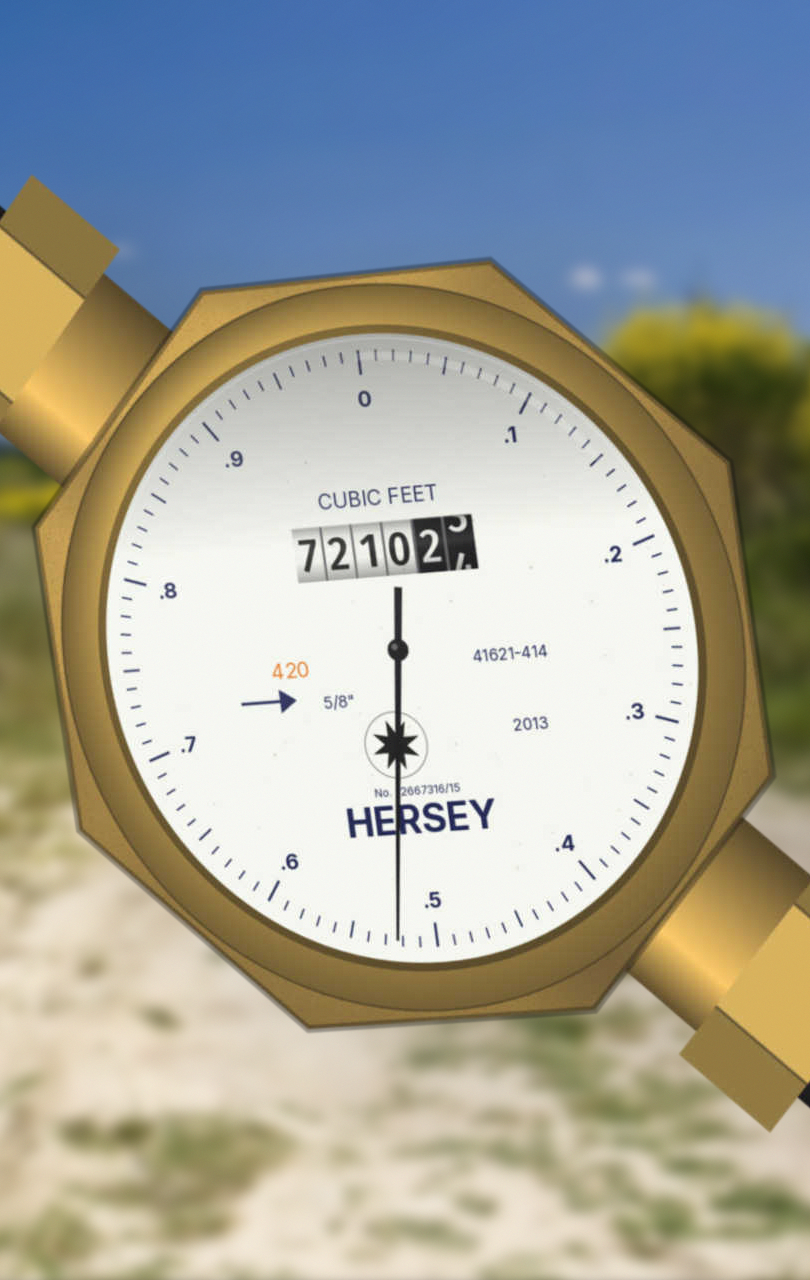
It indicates 721023.52 ft³
